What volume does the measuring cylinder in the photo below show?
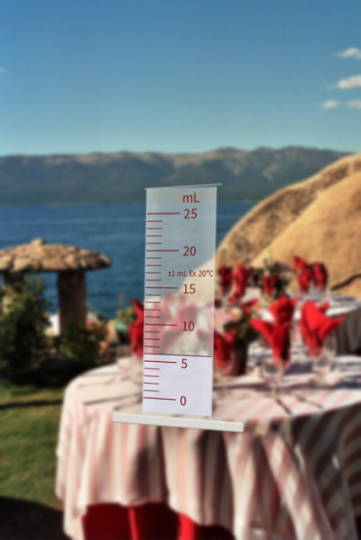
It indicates 6 mL
